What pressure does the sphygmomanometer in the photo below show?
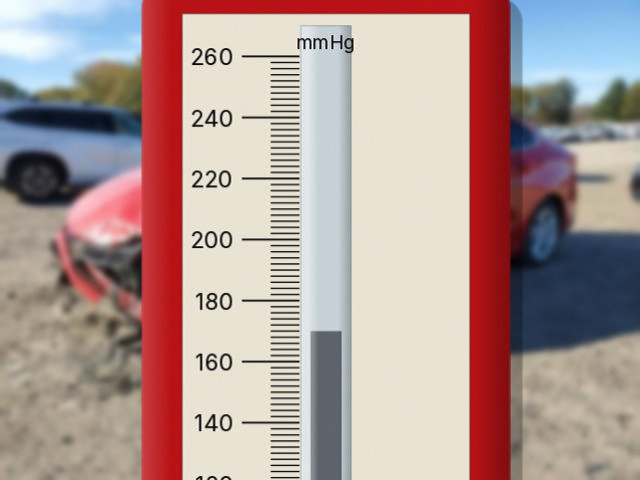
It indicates 170 mmHg
